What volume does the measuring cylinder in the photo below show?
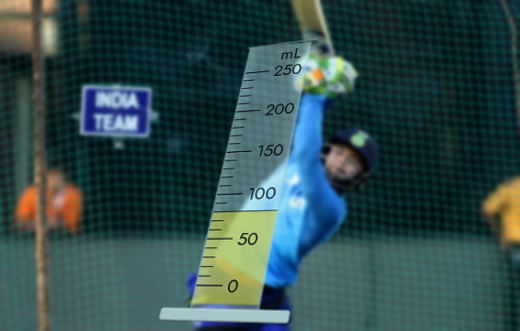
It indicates 80 mL
